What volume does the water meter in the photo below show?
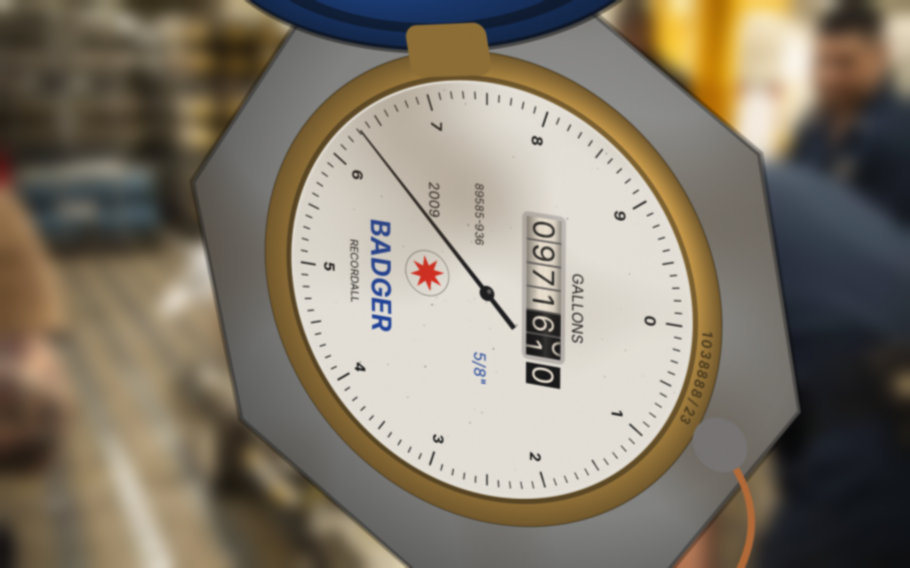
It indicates 971606.3 gal
